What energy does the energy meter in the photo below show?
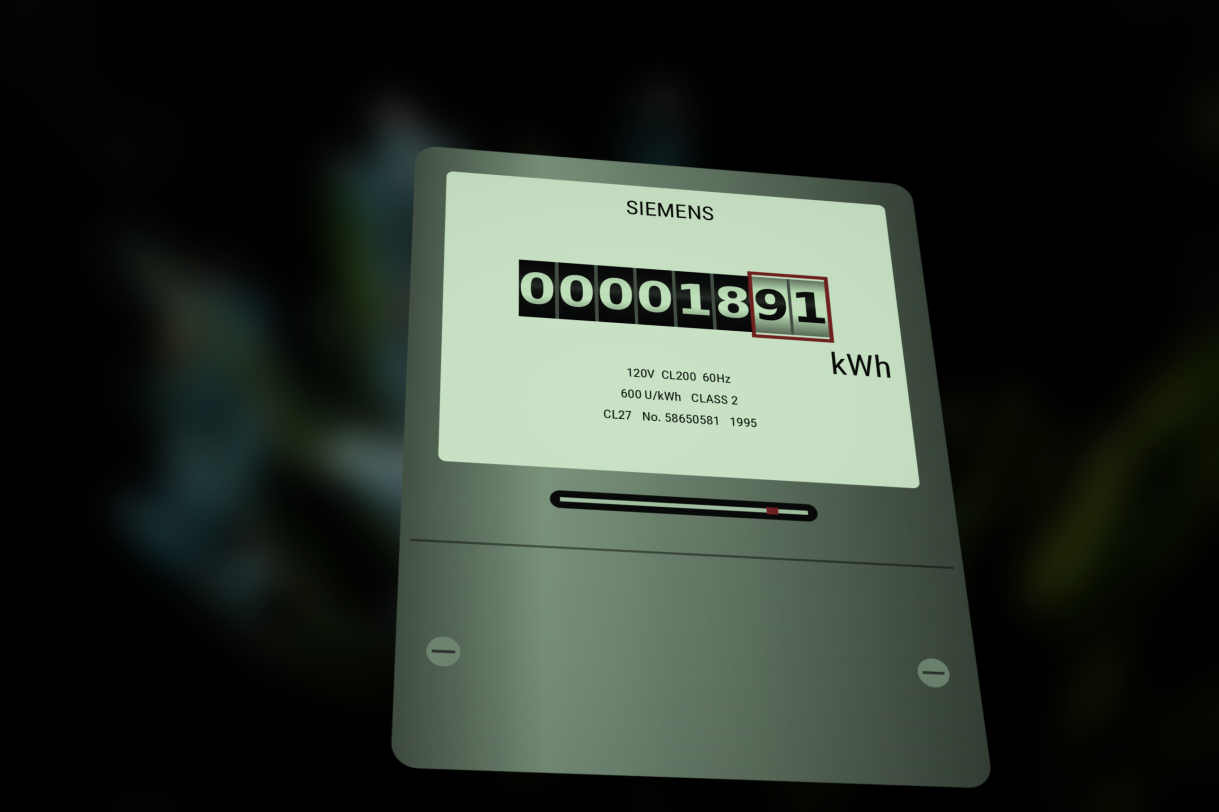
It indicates 18.91 kWh
